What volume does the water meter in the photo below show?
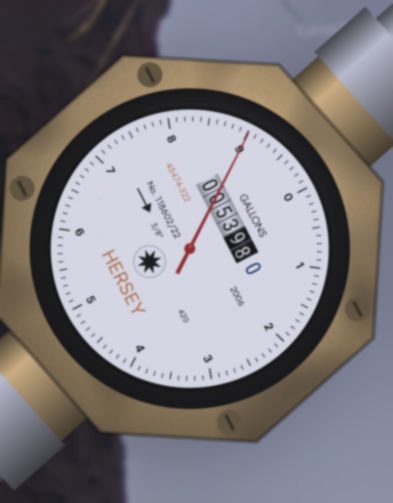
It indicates 53979.0 gal
